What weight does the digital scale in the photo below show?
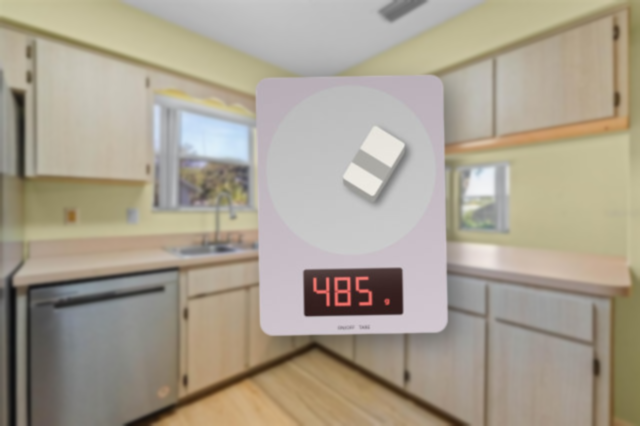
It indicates 485 g
